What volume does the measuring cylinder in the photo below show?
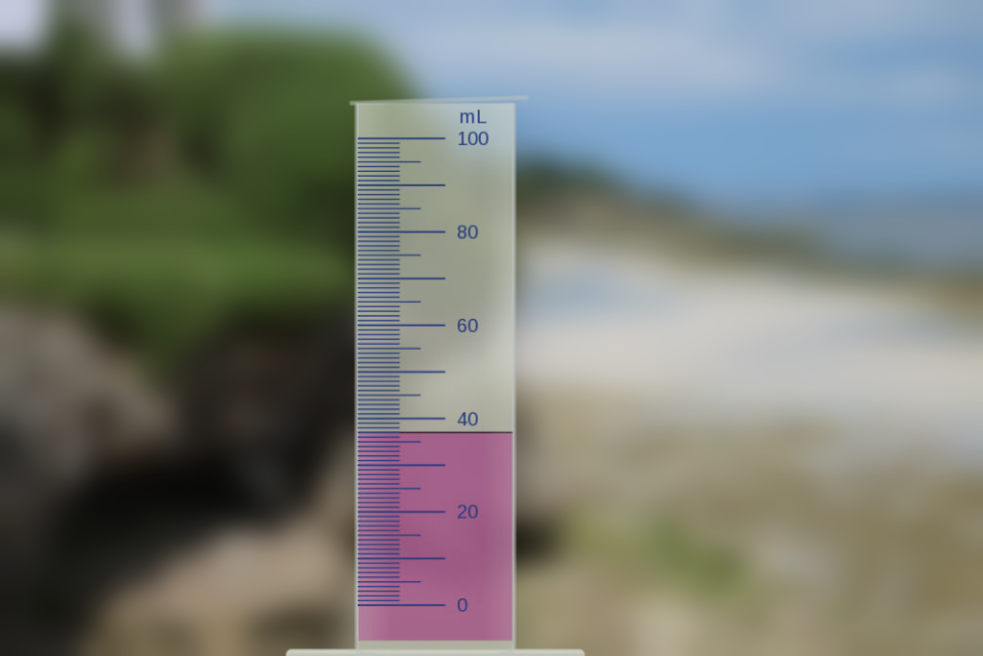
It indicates 37 mL
